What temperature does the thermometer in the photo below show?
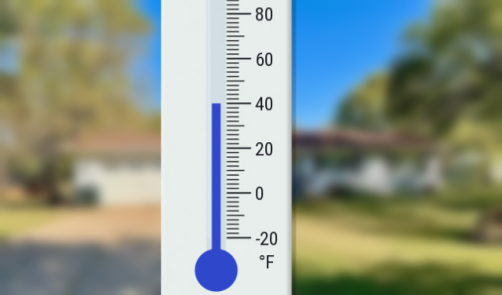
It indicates 40 °F
